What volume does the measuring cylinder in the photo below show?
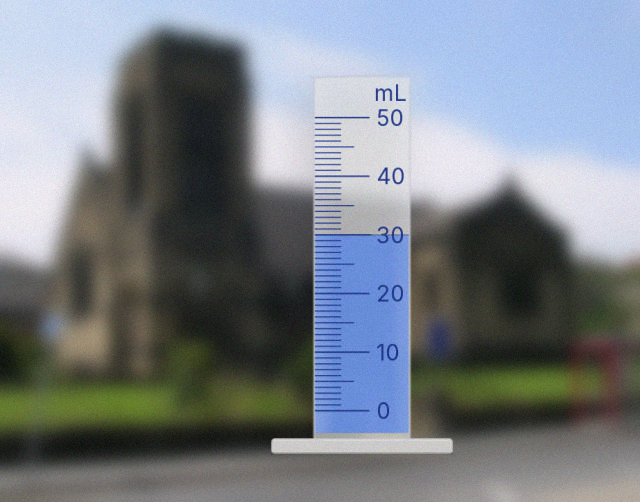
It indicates 30 mL
